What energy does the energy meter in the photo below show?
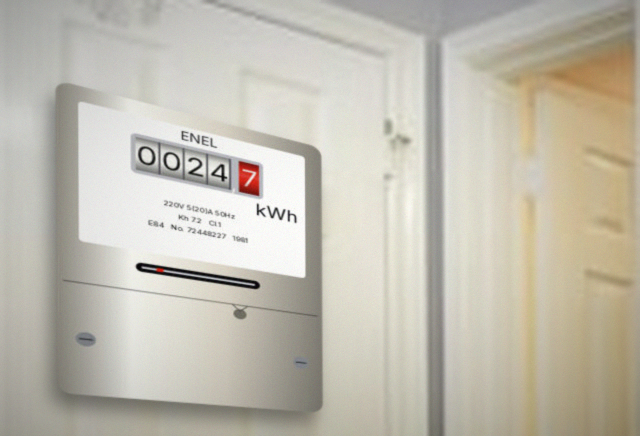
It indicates 24.7 kWh
